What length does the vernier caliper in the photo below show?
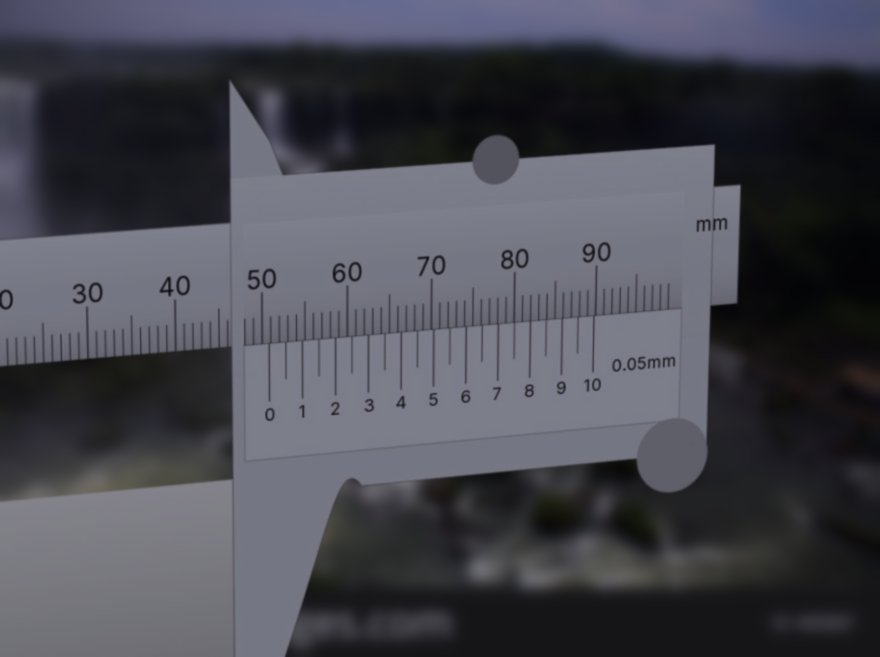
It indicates 50.8 mm
